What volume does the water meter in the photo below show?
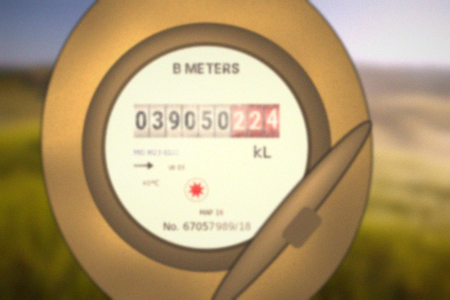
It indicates 39050.224 kL
